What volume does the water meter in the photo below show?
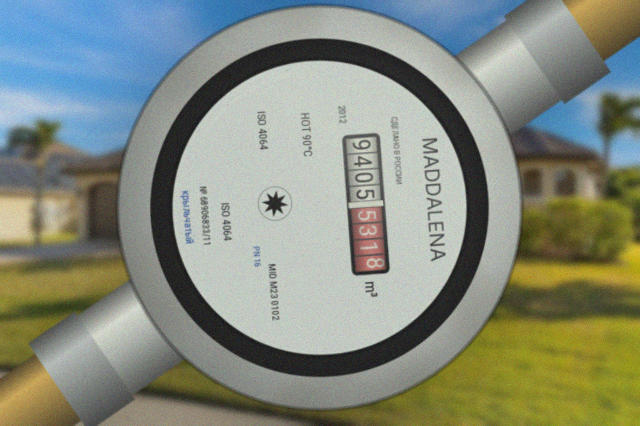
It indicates 9405.5318 m³
